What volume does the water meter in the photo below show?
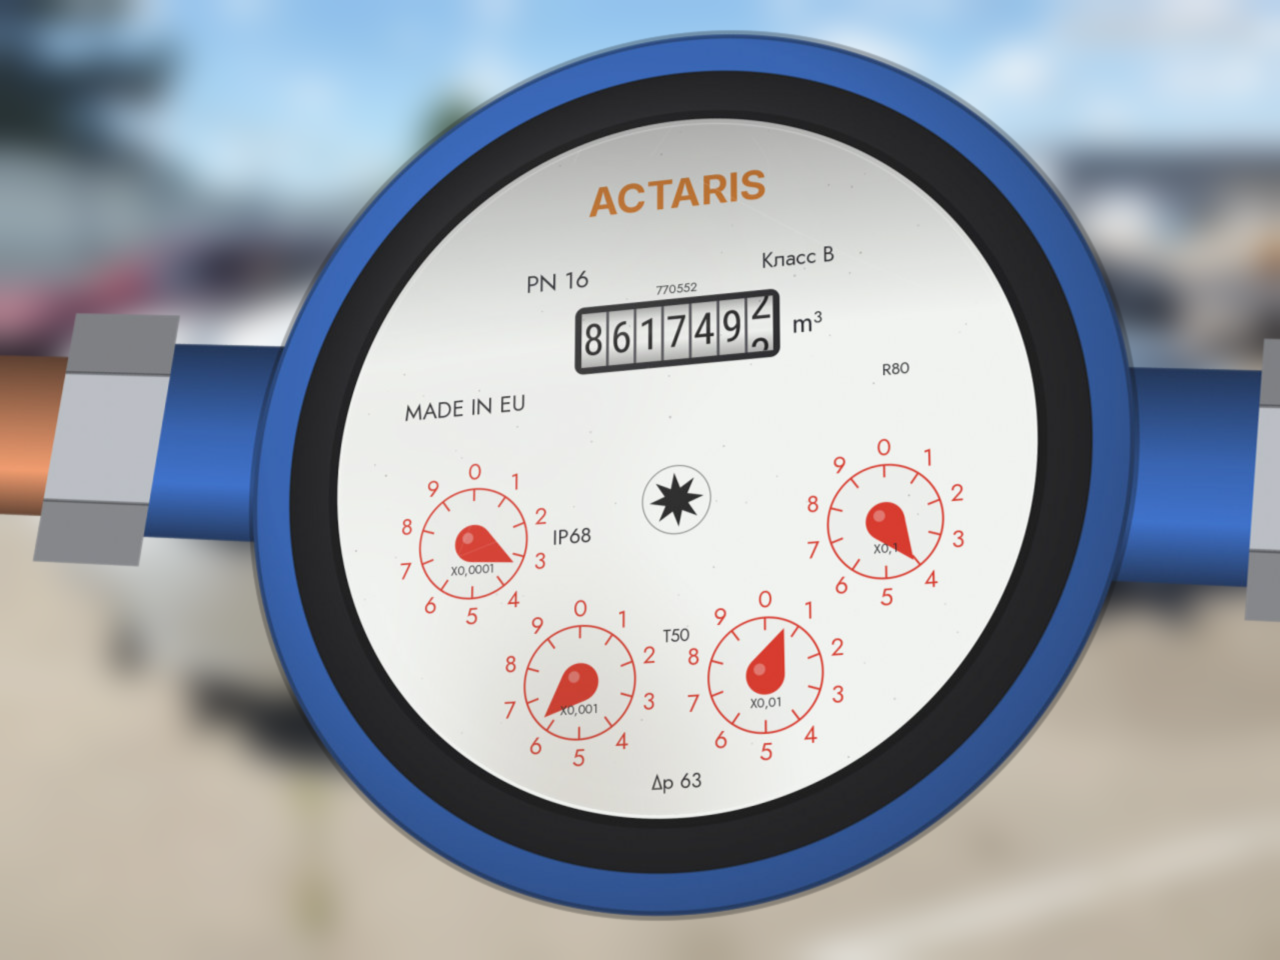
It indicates 8617492.4063 m³
